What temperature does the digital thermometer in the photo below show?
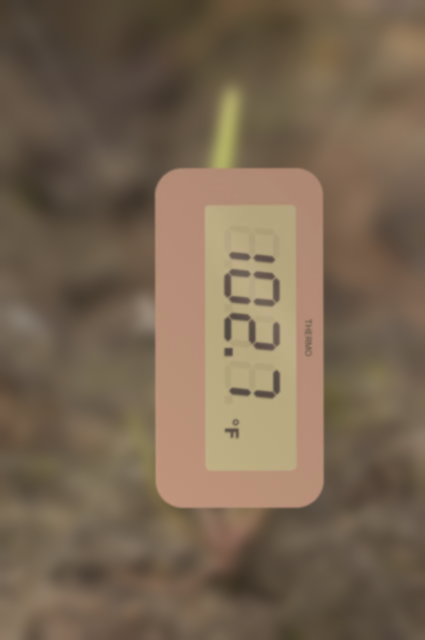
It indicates 102.7 °F
